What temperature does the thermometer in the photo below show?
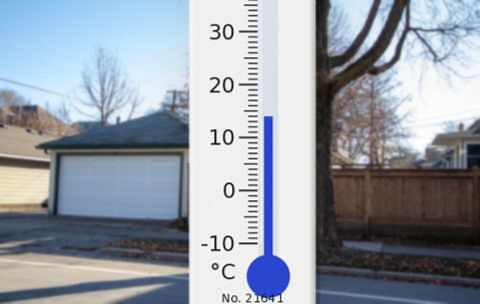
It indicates 14 °C
